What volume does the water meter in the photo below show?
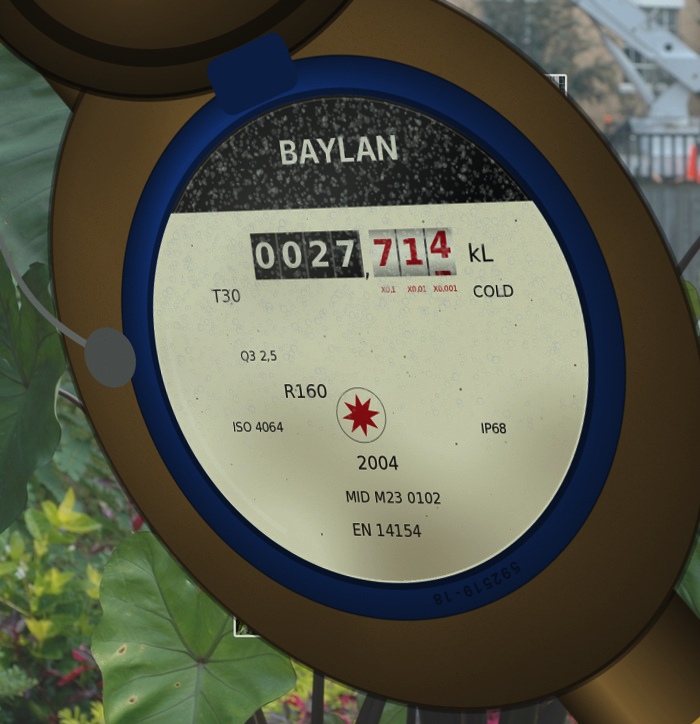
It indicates 27.714 kL
